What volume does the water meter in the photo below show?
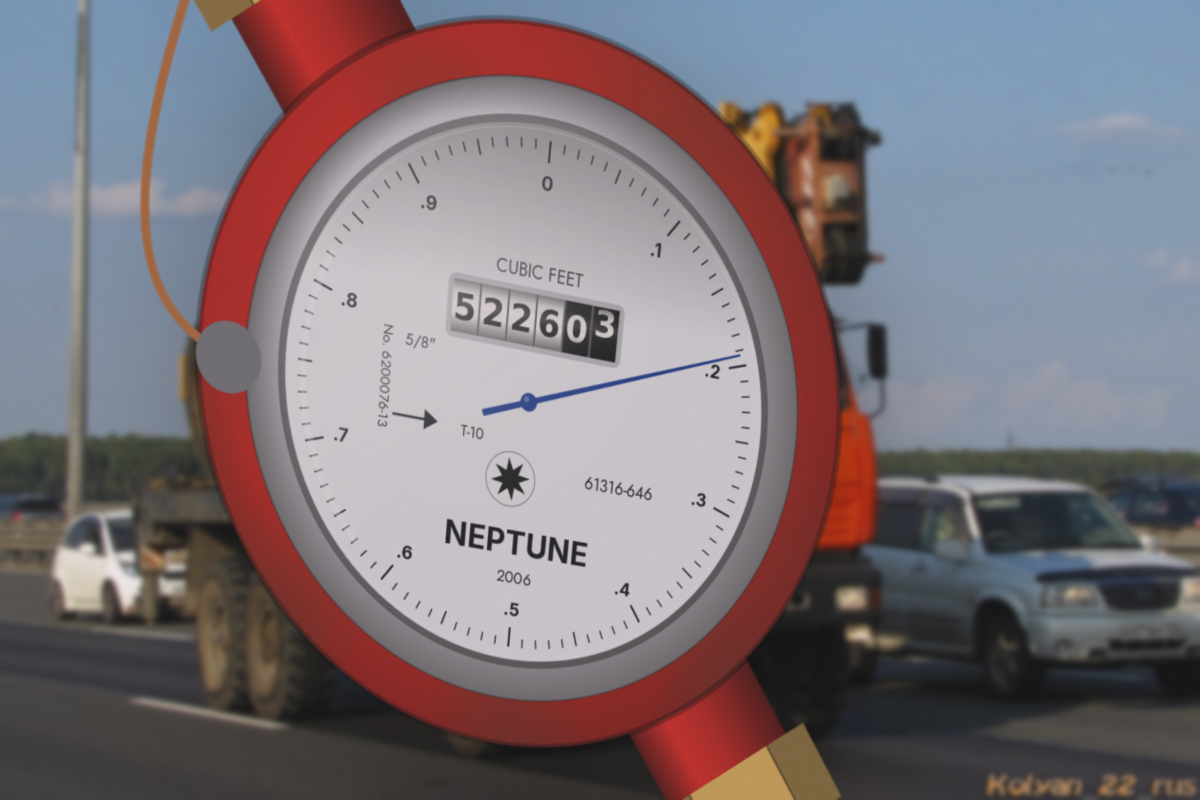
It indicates 522603.19 ft³
